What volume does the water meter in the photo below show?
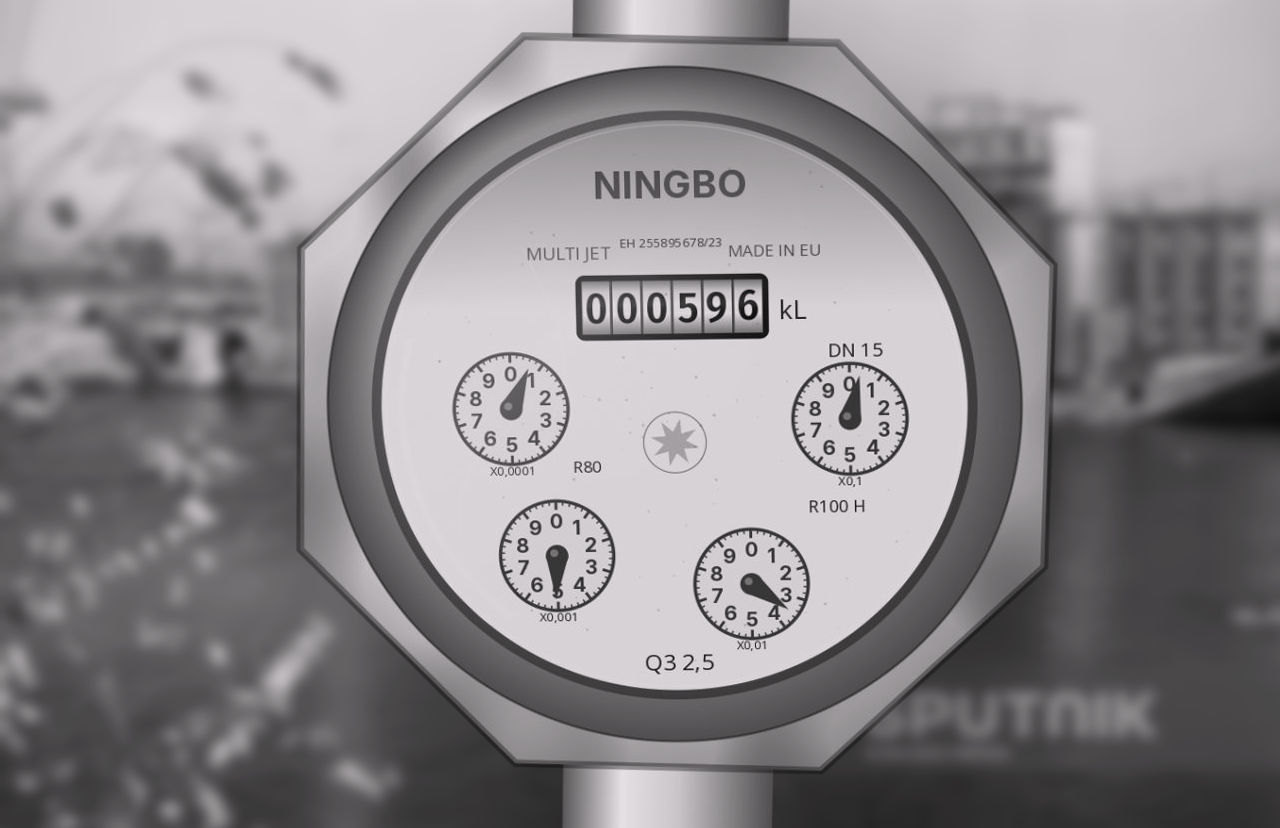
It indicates 596.0350 kL
